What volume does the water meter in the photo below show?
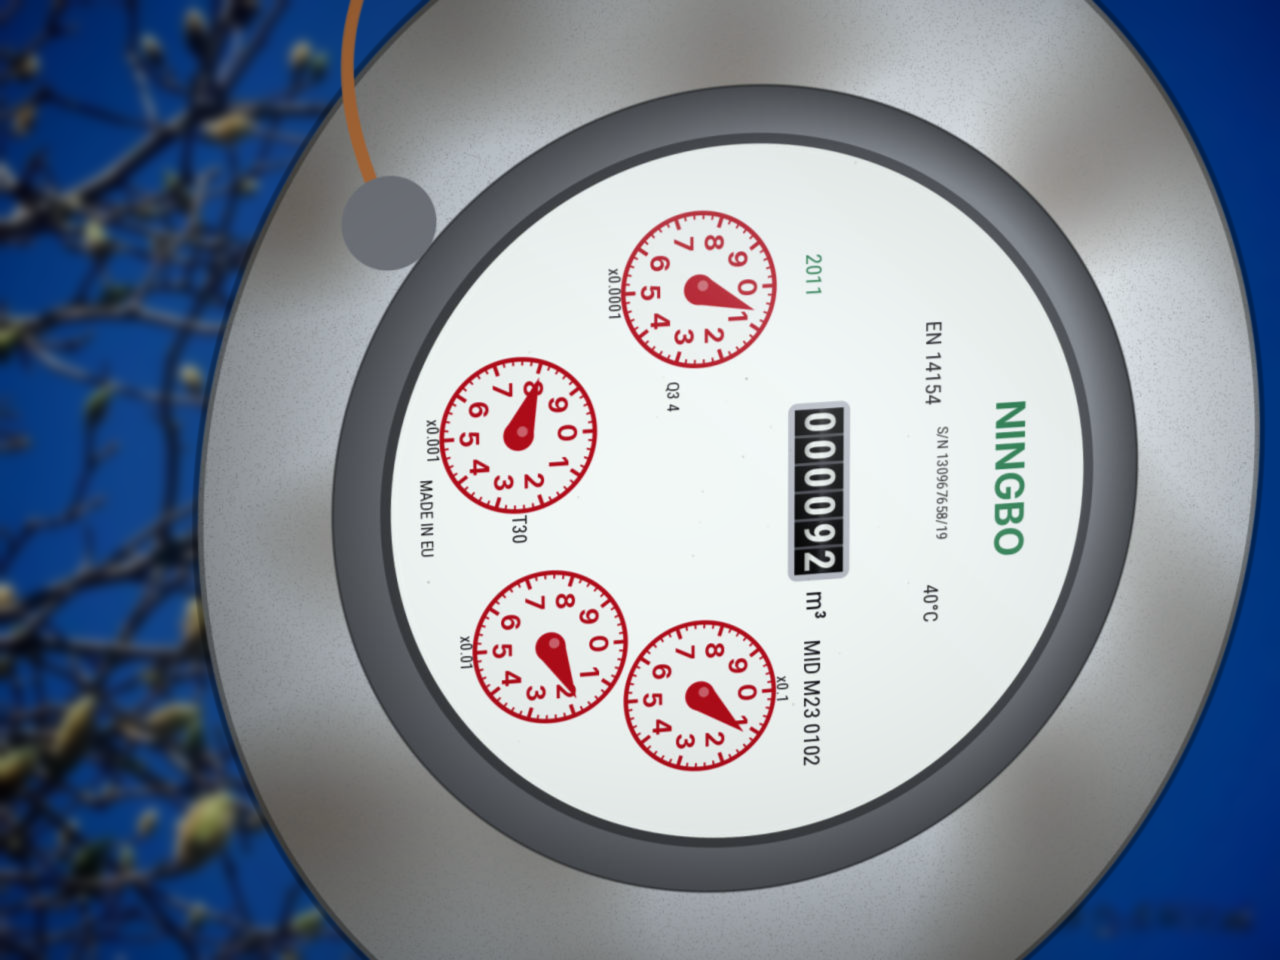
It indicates 92.1180 m³
